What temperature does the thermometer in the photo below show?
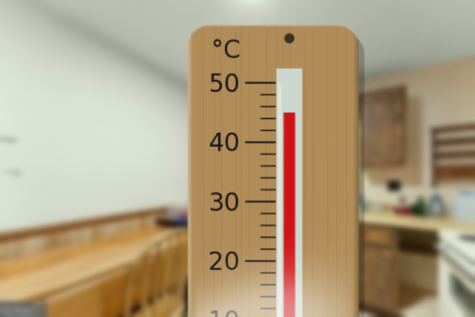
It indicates 45 °C
